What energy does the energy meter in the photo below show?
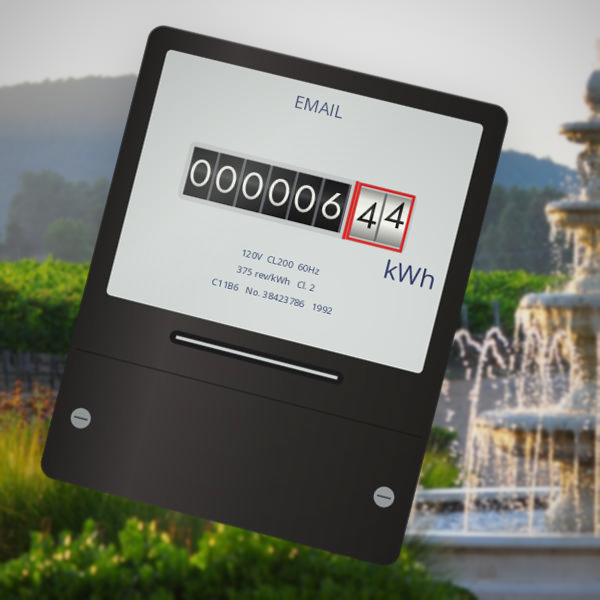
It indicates 6.44 kWh
